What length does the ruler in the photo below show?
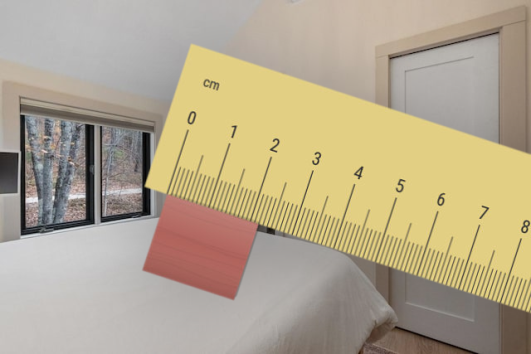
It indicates 2.2 cm
